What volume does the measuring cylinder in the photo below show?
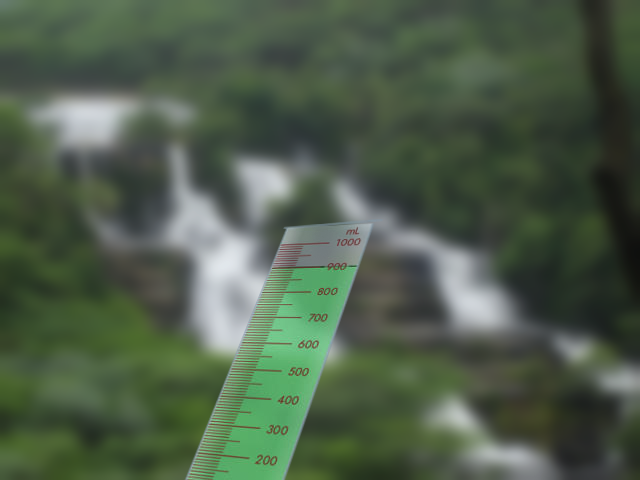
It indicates 900 mL
